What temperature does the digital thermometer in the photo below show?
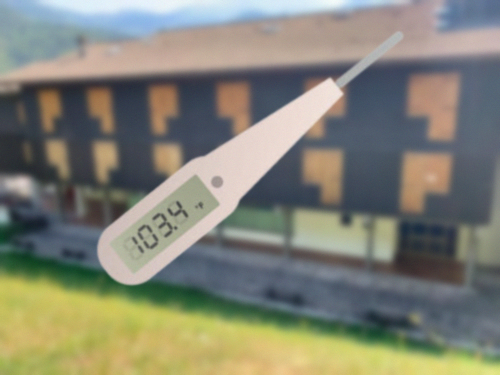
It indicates 103.4 °F
